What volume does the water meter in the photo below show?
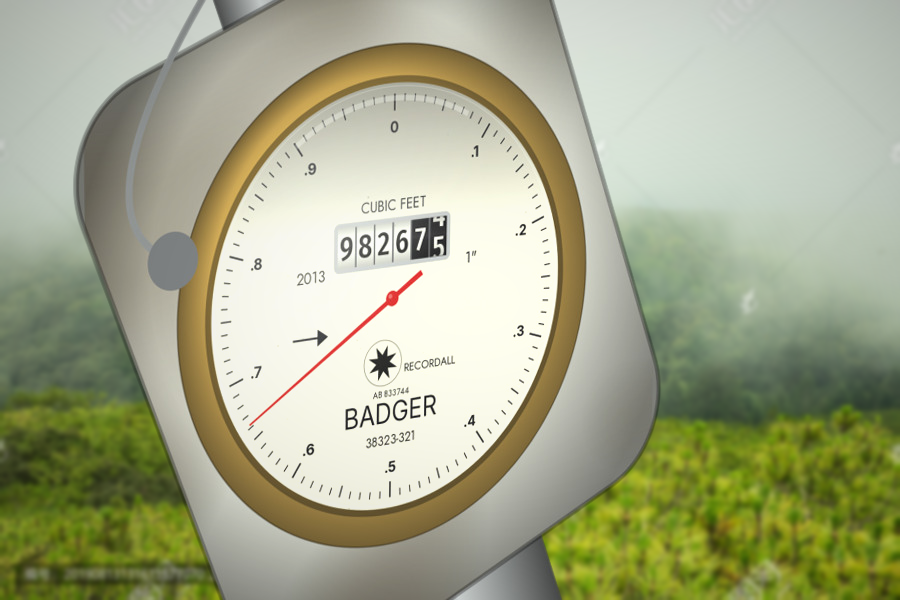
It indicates 982674.66 ft³
